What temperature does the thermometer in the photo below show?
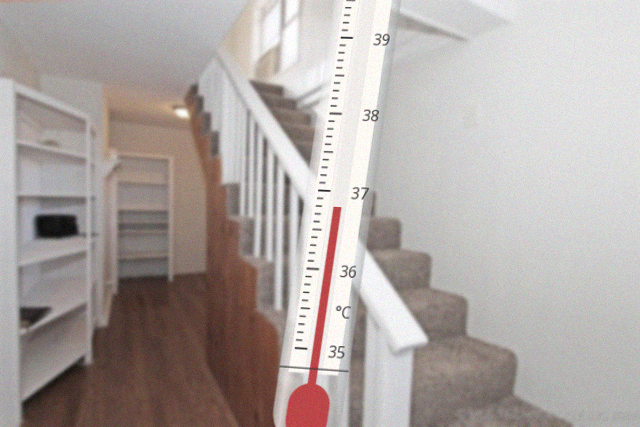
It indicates 36.8 °C
